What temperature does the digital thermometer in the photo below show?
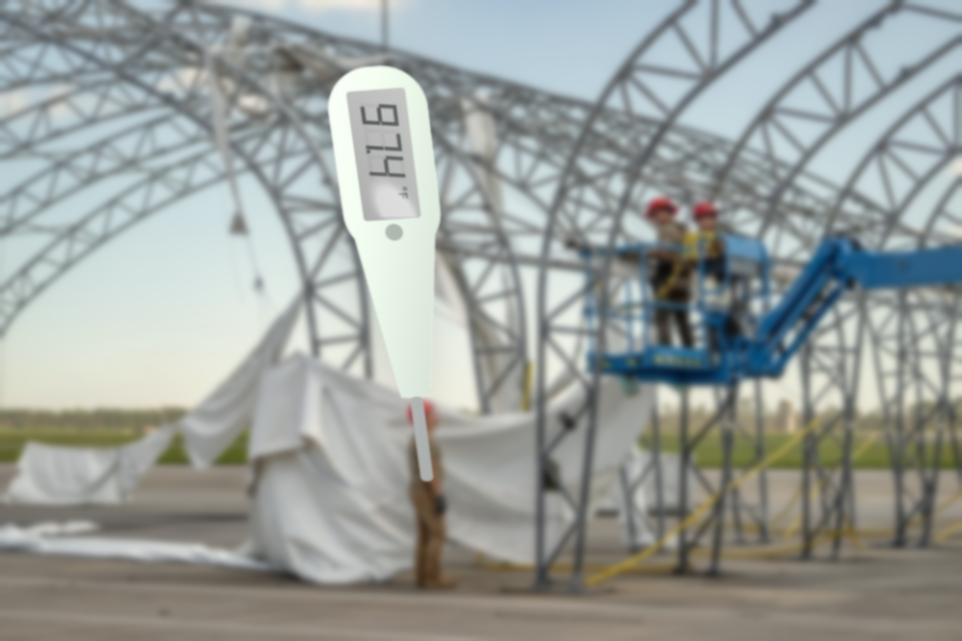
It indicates 97.4 °F
